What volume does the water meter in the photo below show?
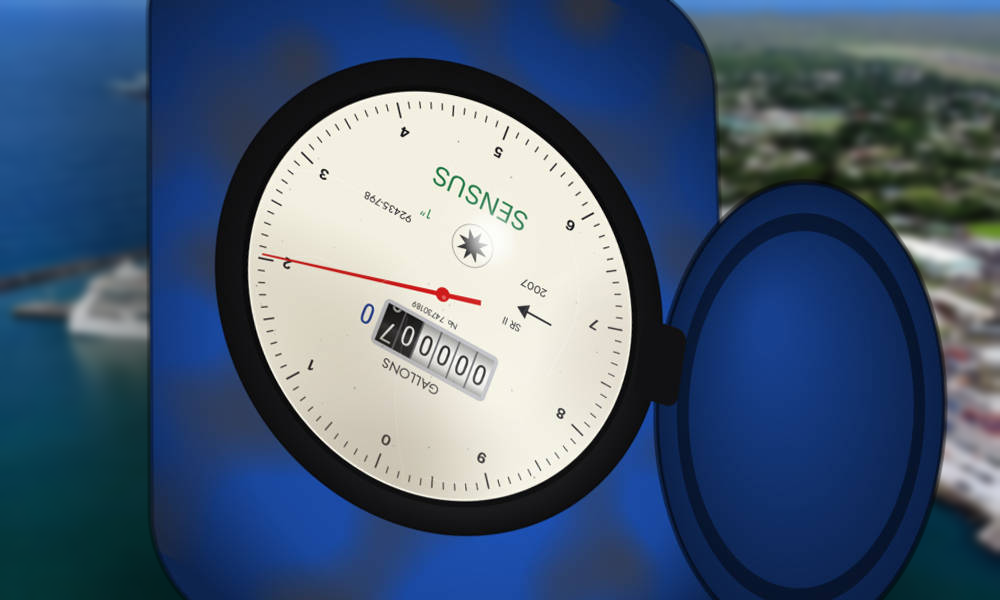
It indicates 72.0 gal
